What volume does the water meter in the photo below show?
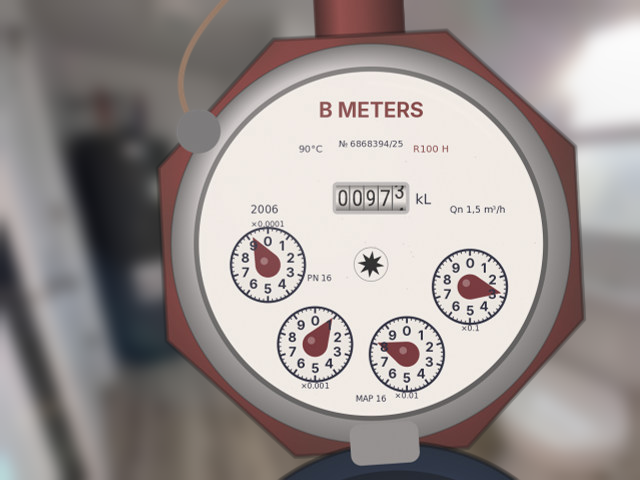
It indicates 973.2809 kL
